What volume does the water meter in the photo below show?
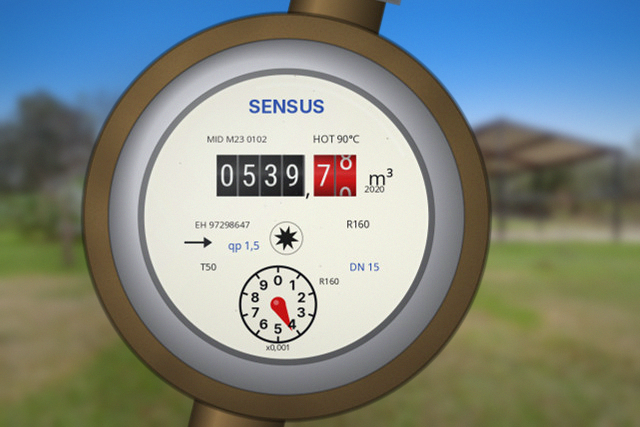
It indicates 539.784 m³
